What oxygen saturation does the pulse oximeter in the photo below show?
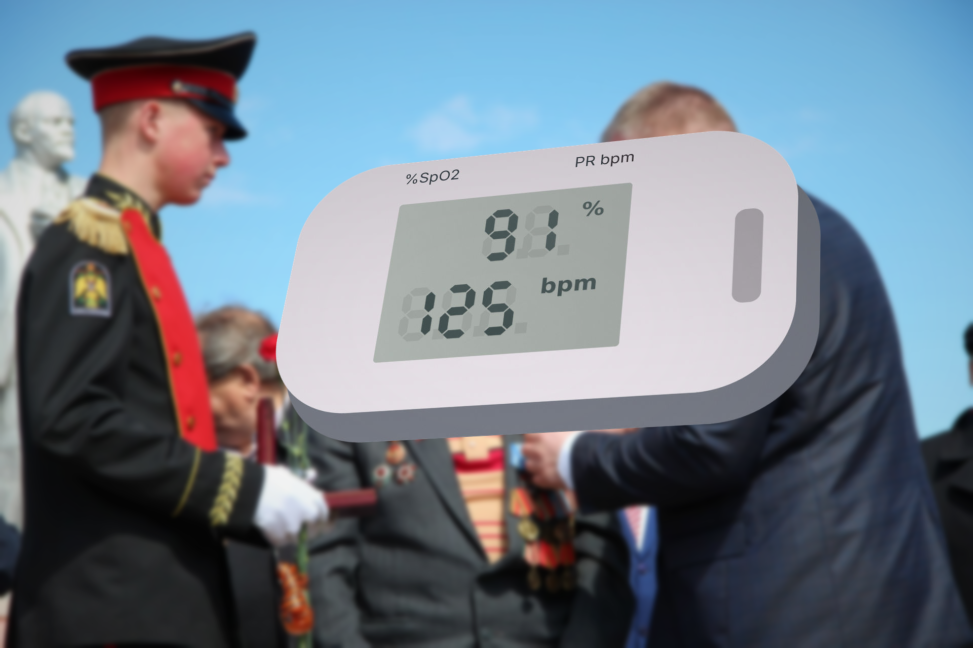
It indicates 91 %
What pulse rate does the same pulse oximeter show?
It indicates 125 bpm
